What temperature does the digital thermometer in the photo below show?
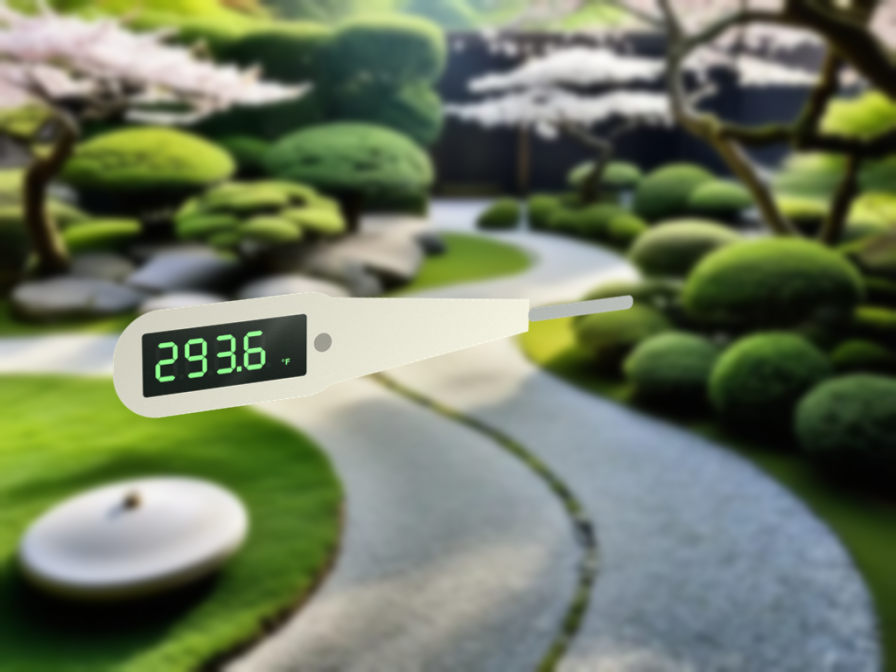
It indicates 293.6 °F
